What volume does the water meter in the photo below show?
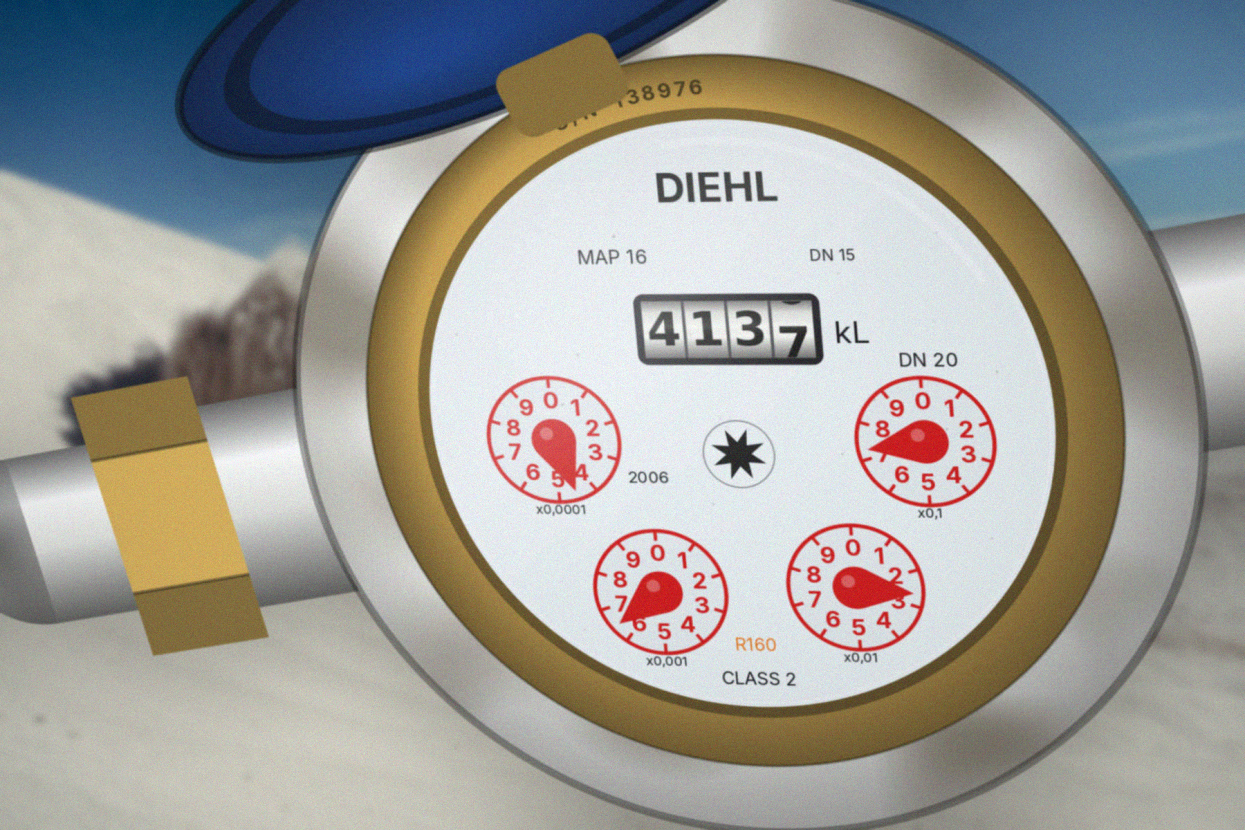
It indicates 4136.7264 kL
